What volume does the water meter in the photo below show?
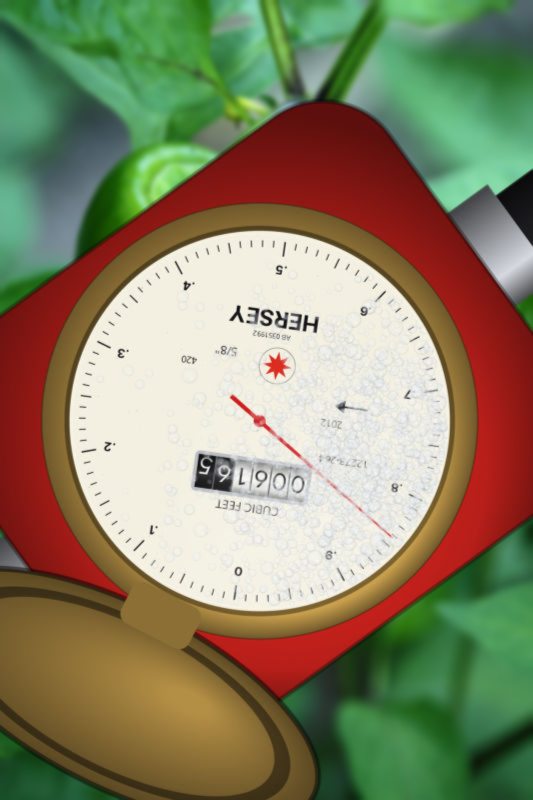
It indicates 6164.84 ft³
